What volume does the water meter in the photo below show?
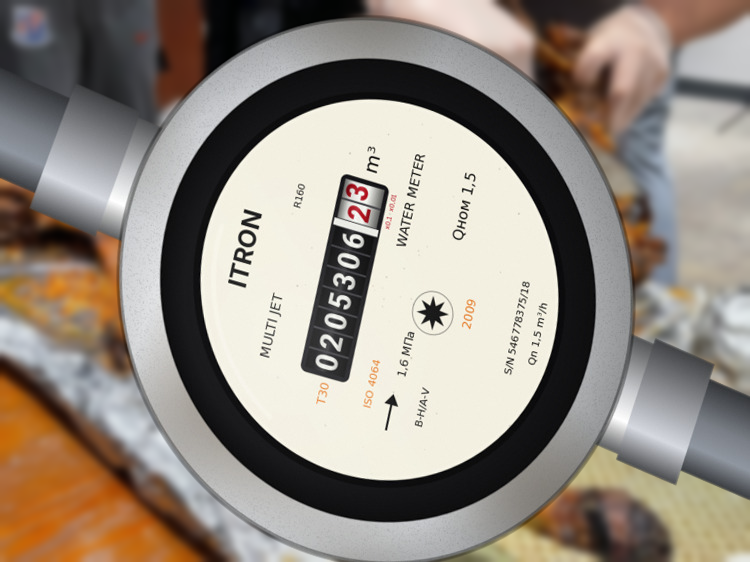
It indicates 205306.23 m³
